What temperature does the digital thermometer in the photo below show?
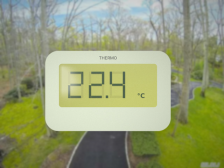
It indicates 22.4 °C
